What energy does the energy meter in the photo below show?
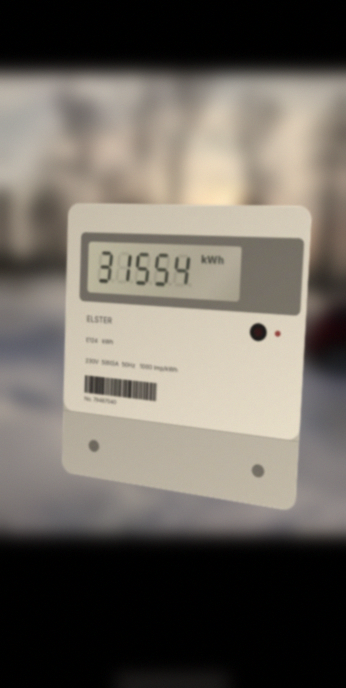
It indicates 31554 kWh
